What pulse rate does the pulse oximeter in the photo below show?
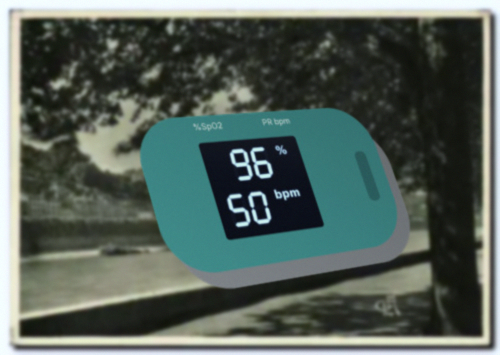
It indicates 50 bpm
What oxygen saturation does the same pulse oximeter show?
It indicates 96 %
